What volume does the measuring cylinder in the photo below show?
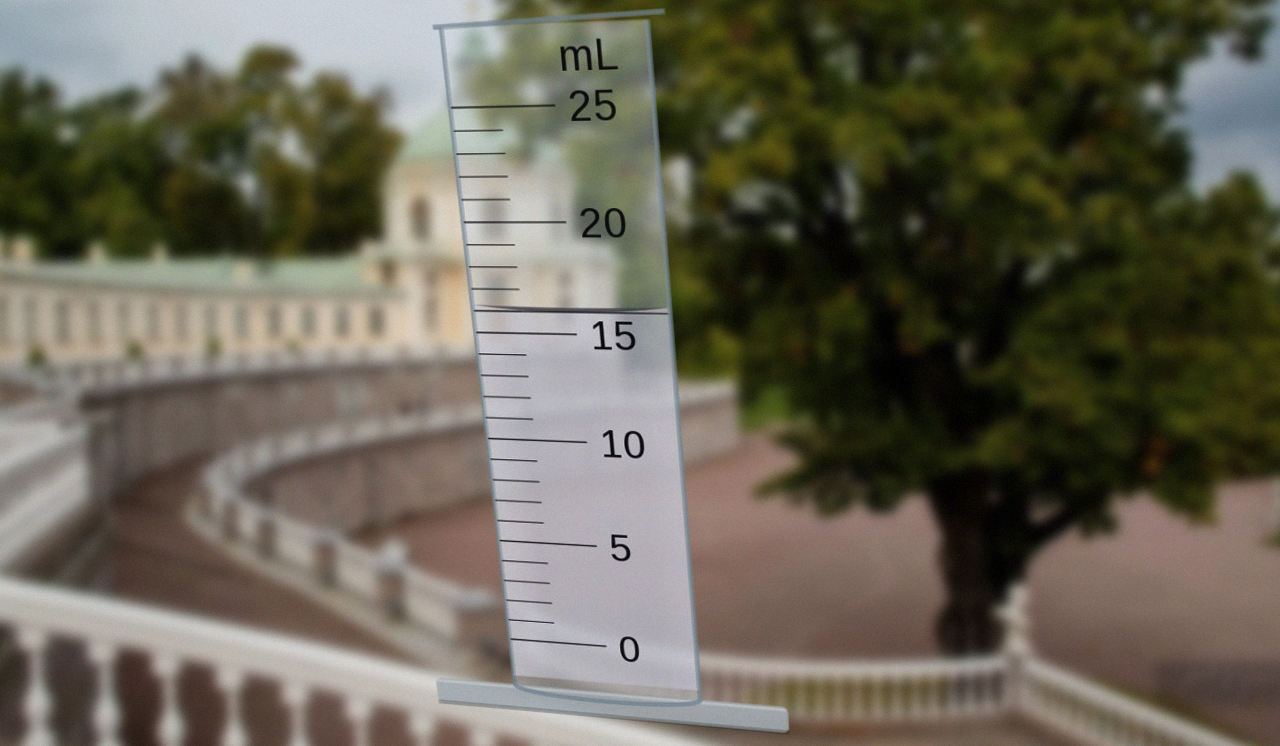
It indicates 16 mL
